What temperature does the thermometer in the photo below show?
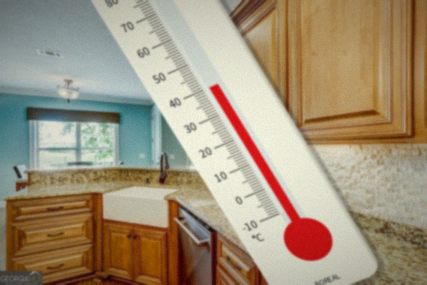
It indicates 40 °C
